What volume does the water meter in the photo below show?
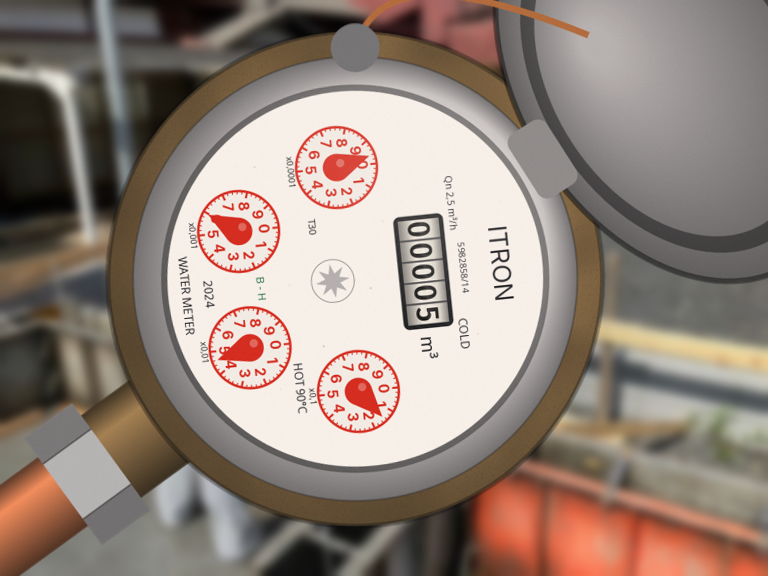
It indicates 5.1459 m³
